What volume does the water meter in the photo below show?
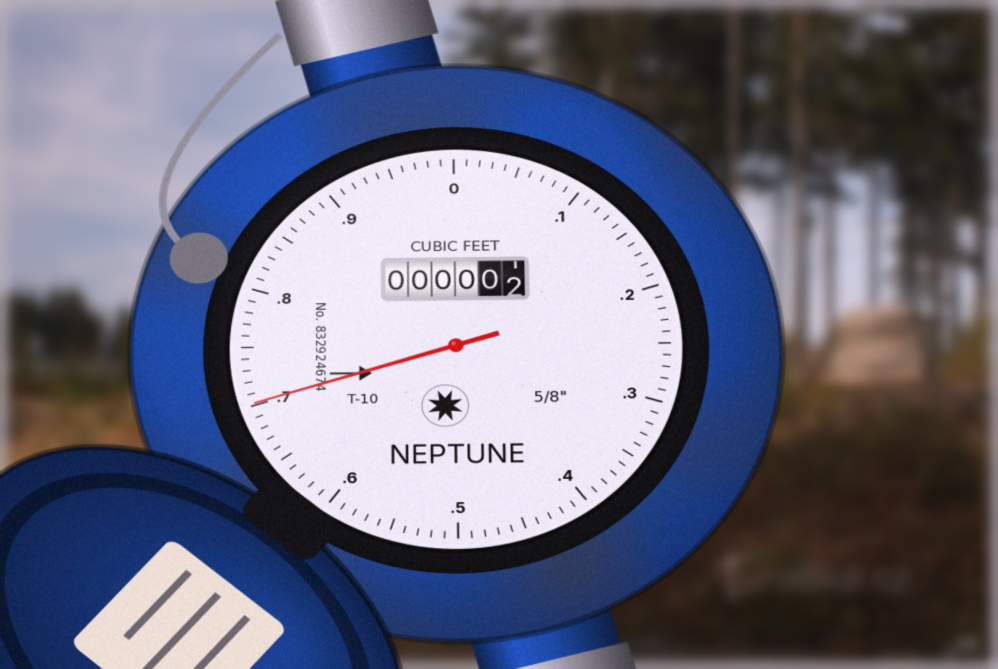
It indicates 1.70 ft³
